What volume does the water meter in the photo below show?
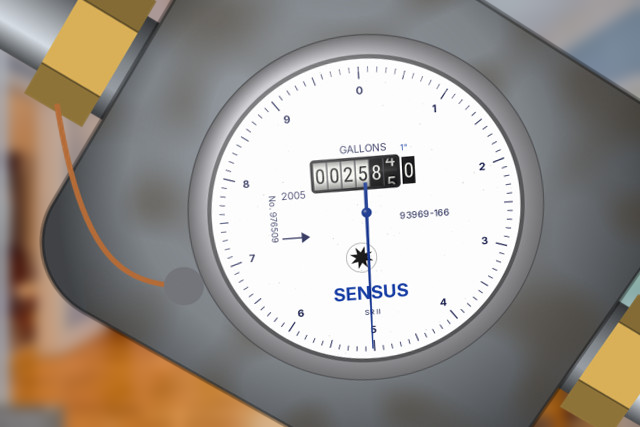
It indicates 25845.0 gal
